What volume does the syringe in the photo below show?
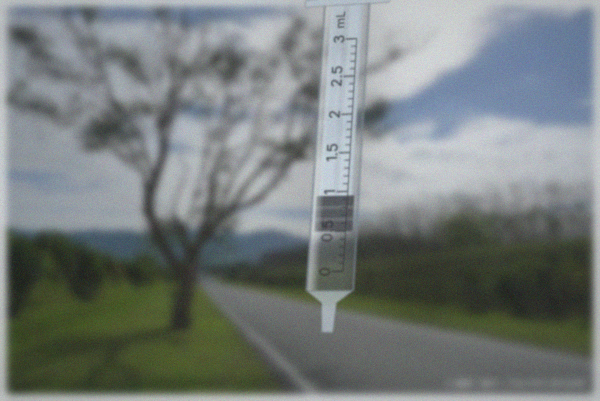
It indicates 0.5 mL
